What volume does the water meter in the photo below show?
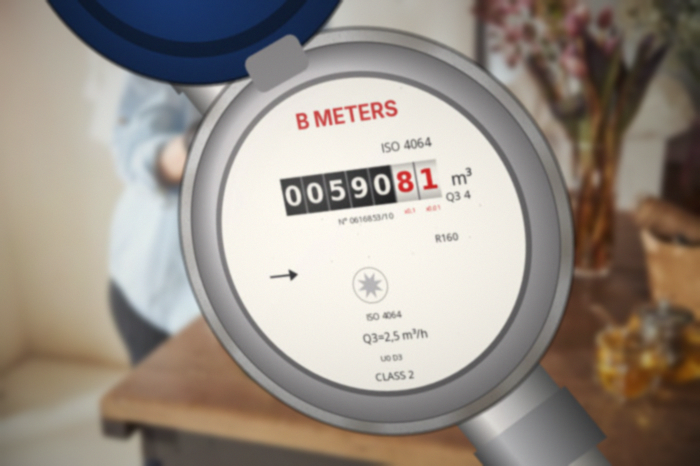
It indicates 590.81 m³
